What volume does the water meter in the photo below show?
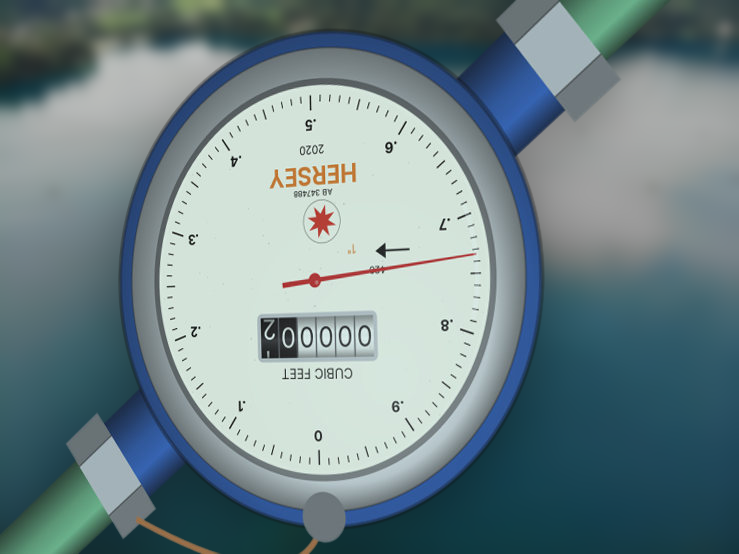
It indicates 1.73 ft³
